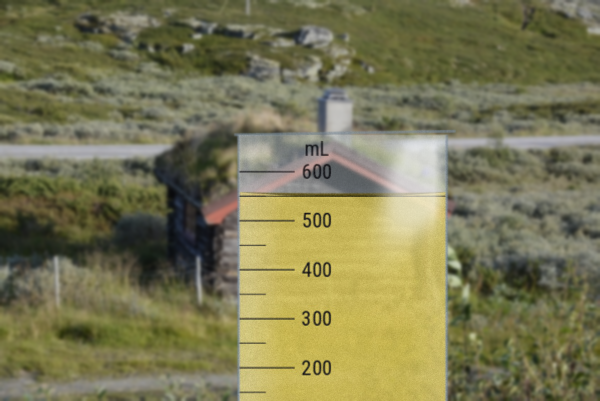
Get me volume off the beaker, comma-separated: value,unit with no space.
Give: 550,mL
